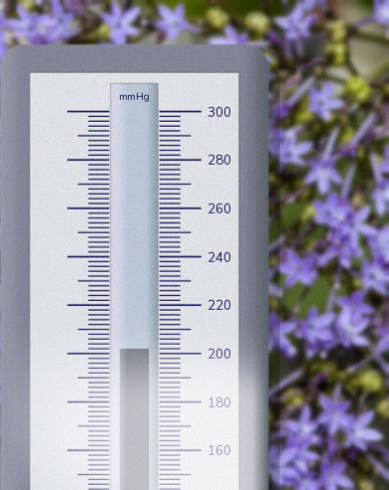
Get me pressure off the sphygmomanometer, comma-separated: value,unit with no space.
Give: 202,mmHg
